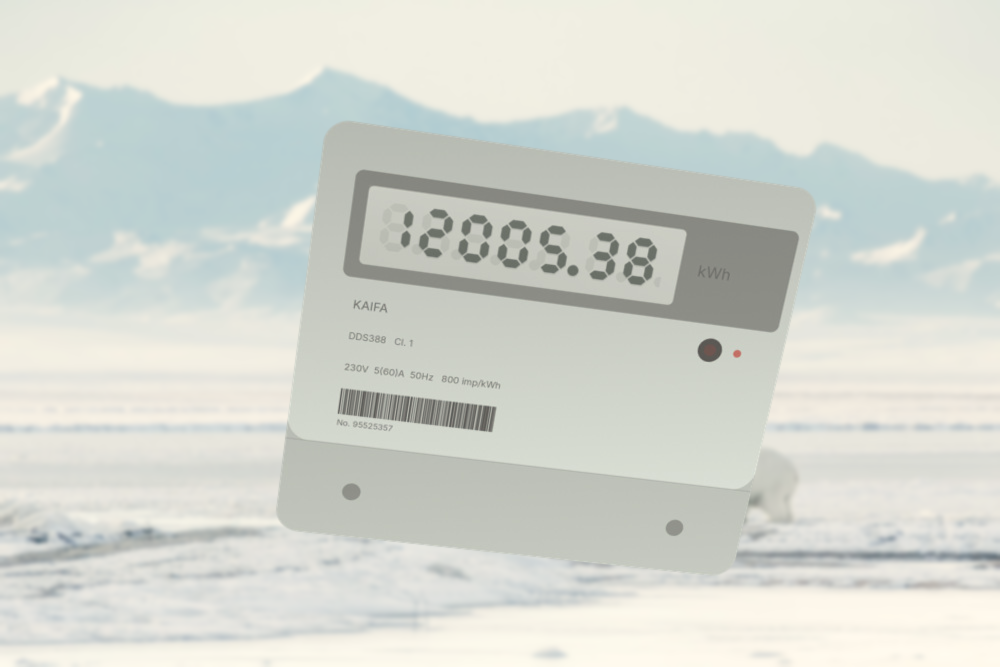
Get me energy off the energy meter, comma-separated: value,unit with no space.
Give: 12005.38,kWh
